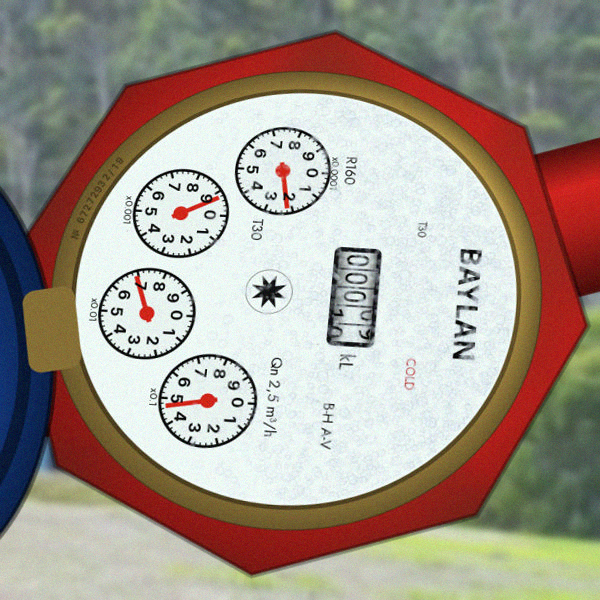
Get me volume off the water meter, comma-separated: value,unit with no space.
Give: 9.4692,kL
